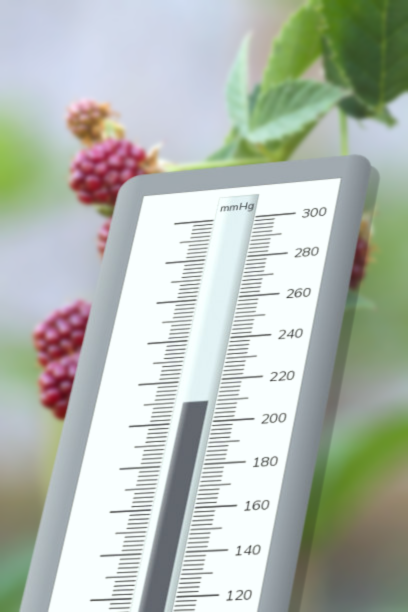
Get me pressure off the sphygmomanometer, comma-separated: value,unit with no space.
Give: 210,mmHg
